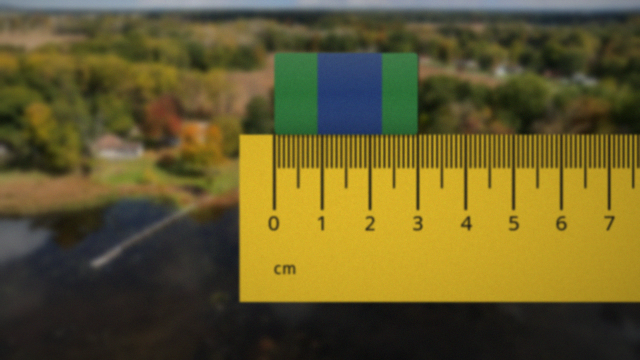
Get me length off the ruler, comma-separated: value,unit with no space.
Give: 3,cm
